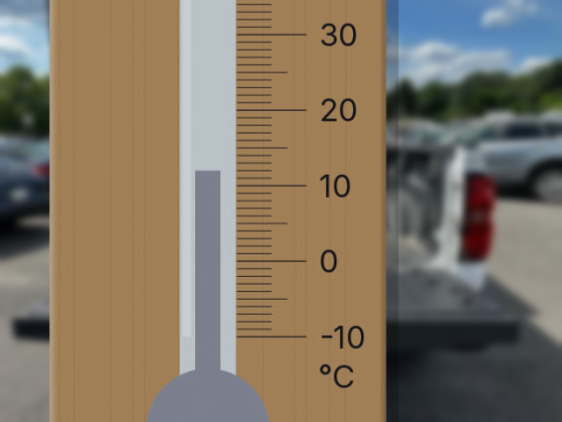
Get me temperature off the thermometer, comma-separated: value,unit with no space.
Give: 12,°C
